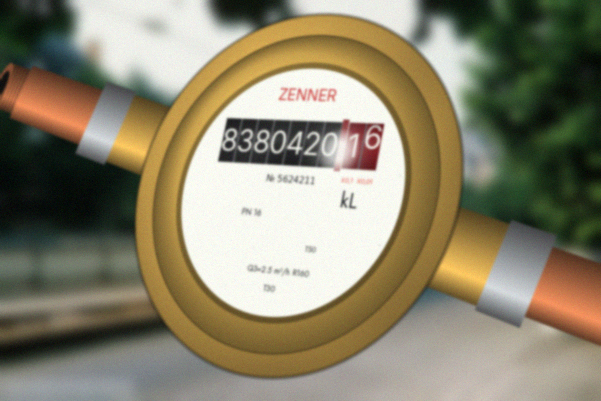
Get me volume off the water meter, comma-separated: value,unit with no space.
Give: 8380420.16,kL
